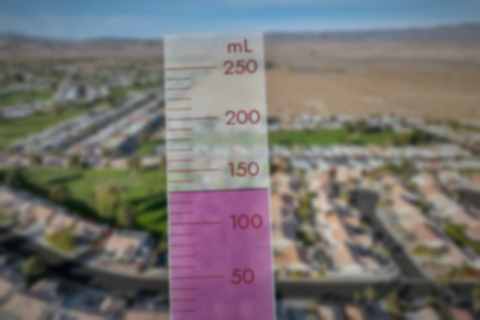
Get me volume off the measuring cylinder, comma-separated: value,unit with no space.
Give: 130,mL
